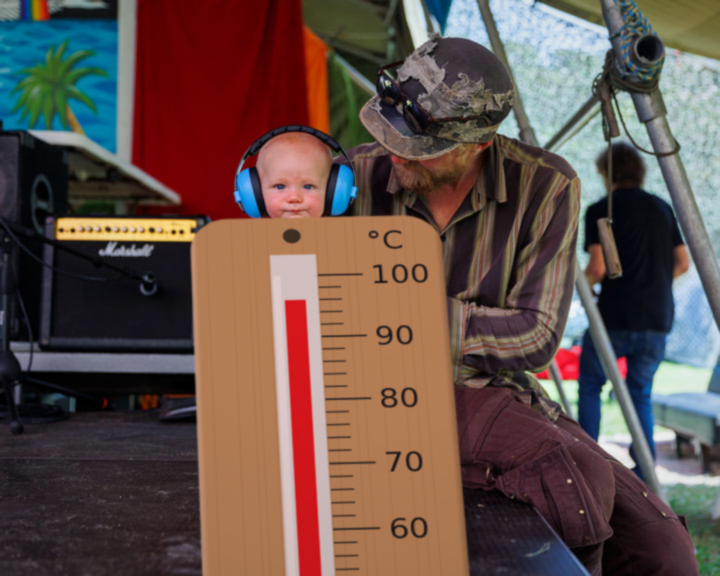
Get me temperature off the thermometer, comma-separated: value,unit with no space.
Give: 96,°C
